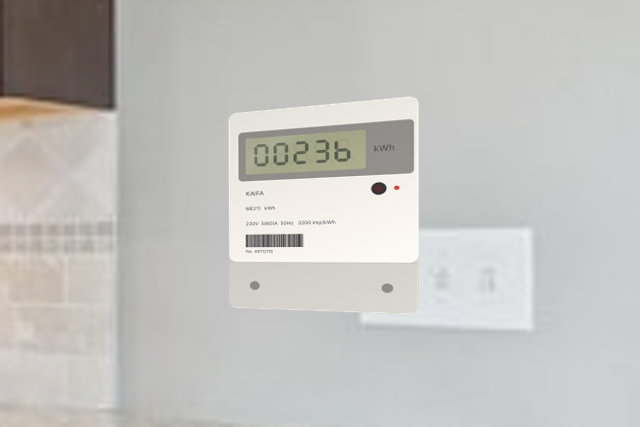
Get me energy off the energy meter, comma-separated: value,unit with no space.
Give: 236,kWh
